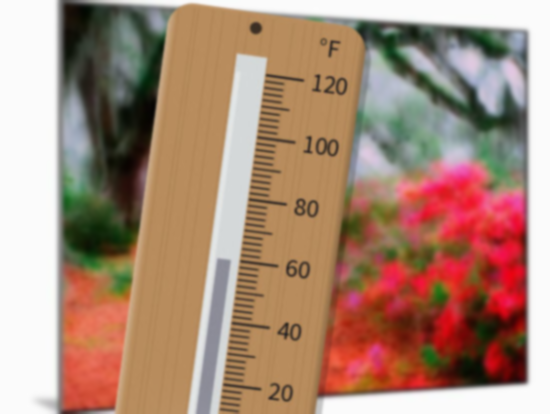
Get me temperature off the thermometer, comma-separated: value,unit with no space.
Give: 60,°F
